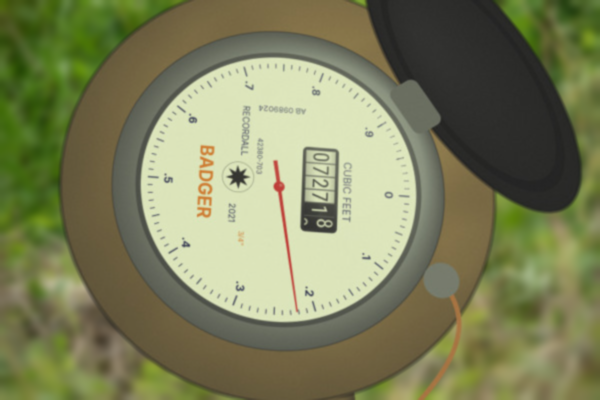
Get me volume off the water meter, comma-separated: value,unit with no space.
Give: 72718.22,ft³
